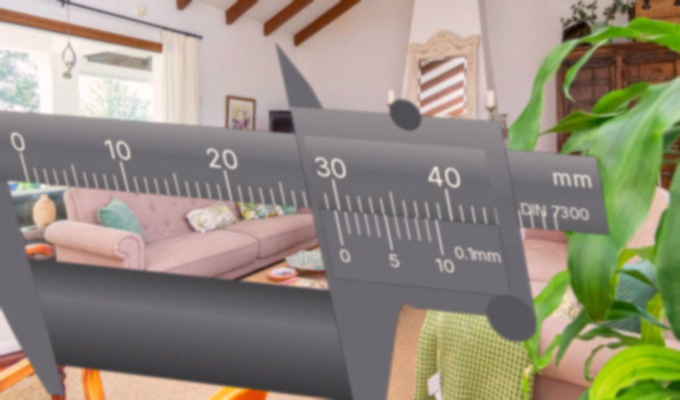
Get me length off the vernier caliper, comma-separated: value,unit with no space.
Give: 29.6,mm
